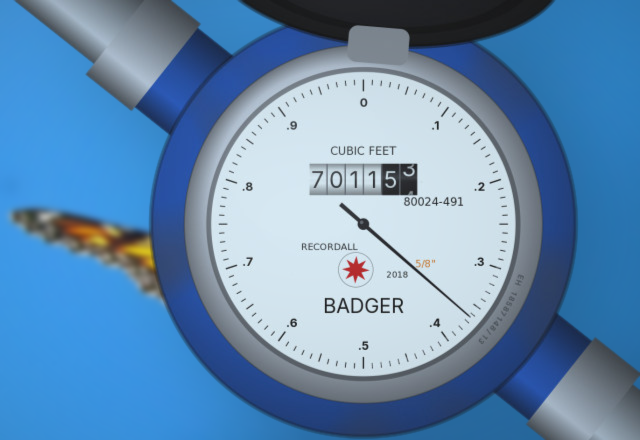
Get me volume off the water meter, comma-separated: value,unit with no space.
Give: 701153.36,ft³
